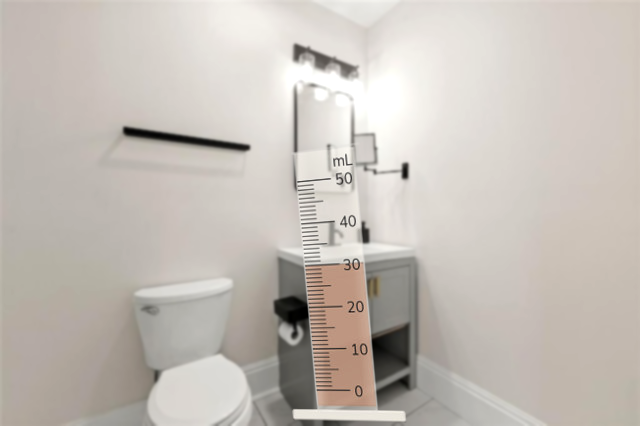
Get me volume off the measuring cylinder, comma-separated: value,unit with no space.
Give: 30,mL
